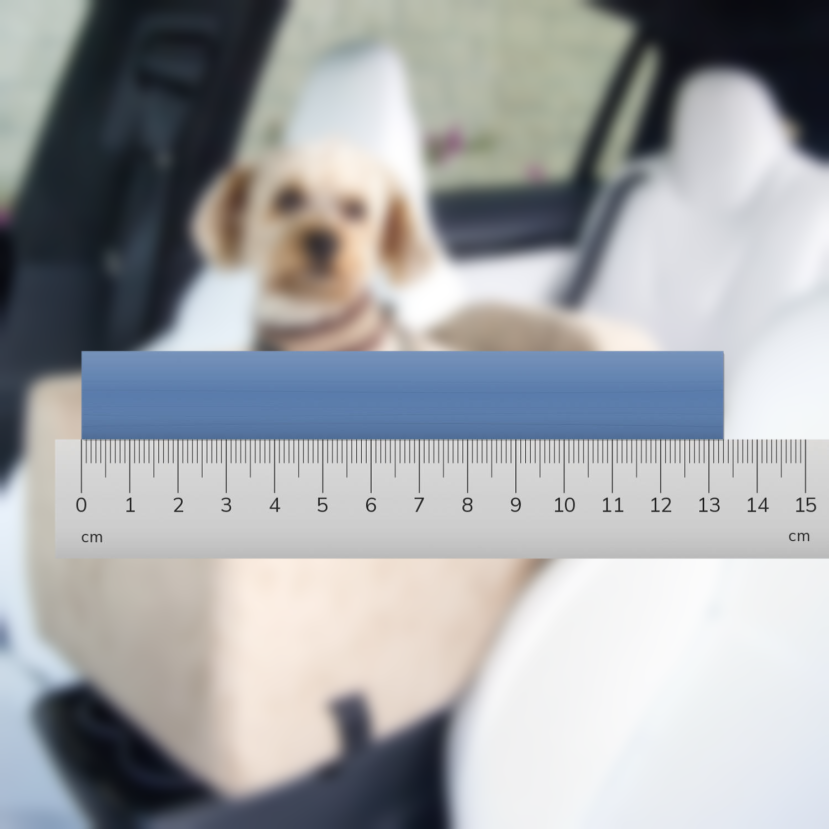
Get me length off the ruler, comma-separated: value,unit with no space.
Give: 13.3,cm
